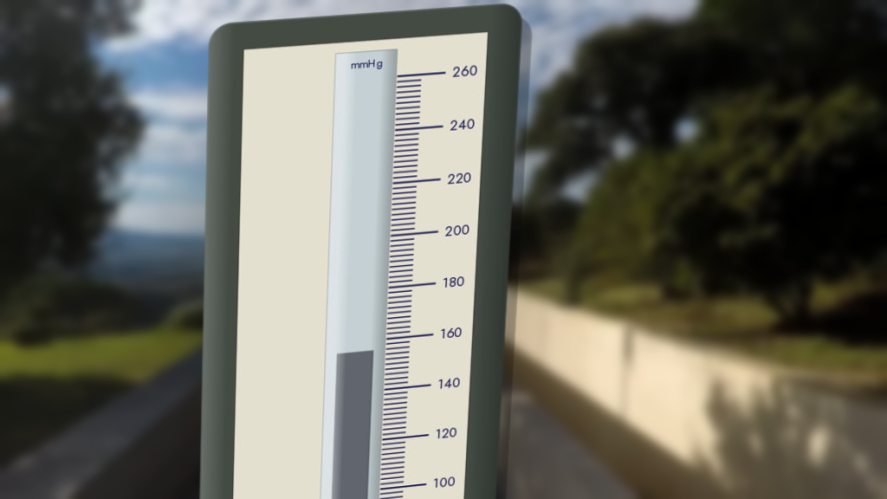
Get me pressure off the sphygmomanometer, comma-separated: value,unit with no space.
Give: 156,mmHg
